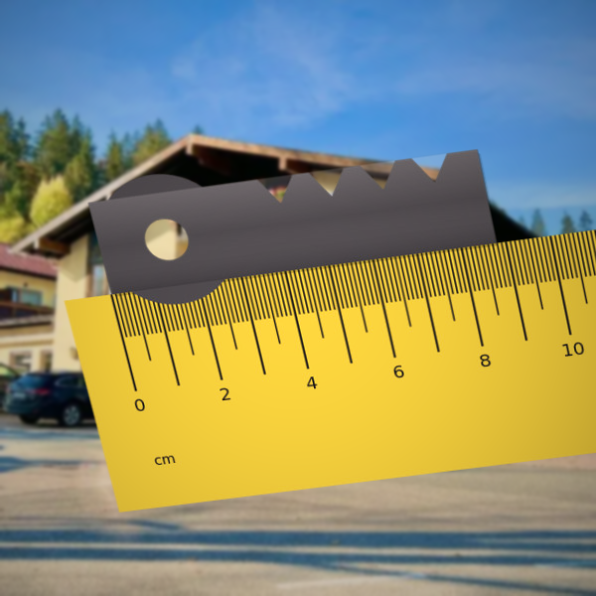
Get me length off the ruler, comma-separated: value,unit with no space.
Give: 8.8,cm
